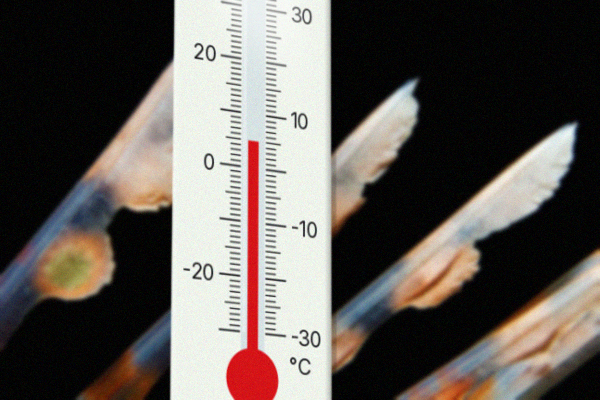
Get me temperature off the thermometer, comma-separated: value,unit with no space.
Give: 5,°C
